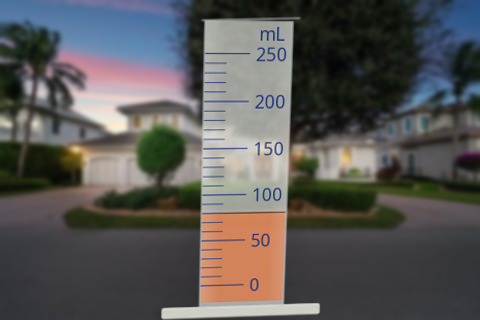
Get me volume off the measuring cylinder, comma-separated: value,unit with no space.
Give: 80,mL
